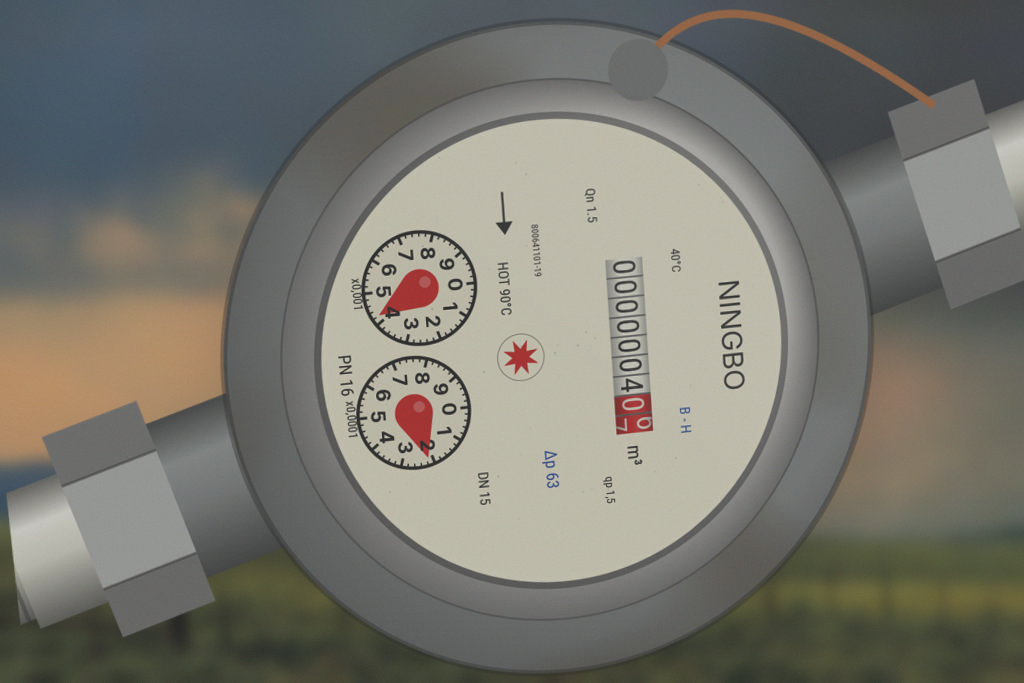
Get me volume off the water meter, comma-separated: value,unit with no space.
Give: 4.0642,m³
